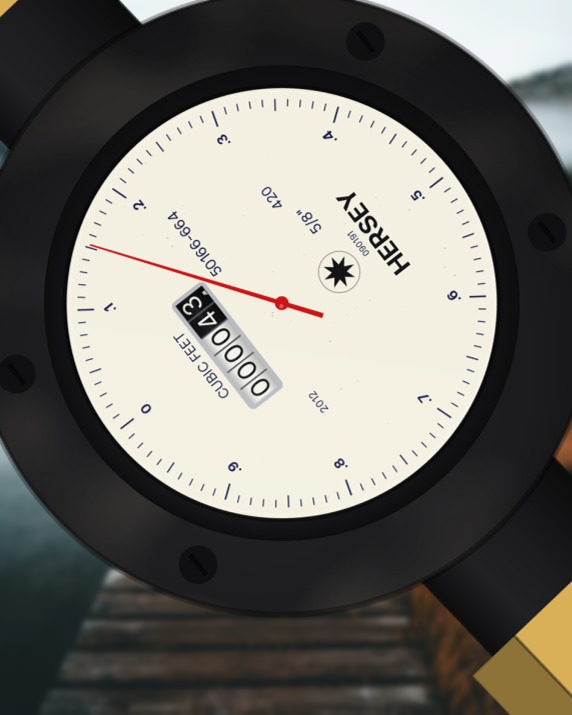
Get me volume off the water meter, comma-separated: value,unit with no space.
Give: 43.15,ft³
